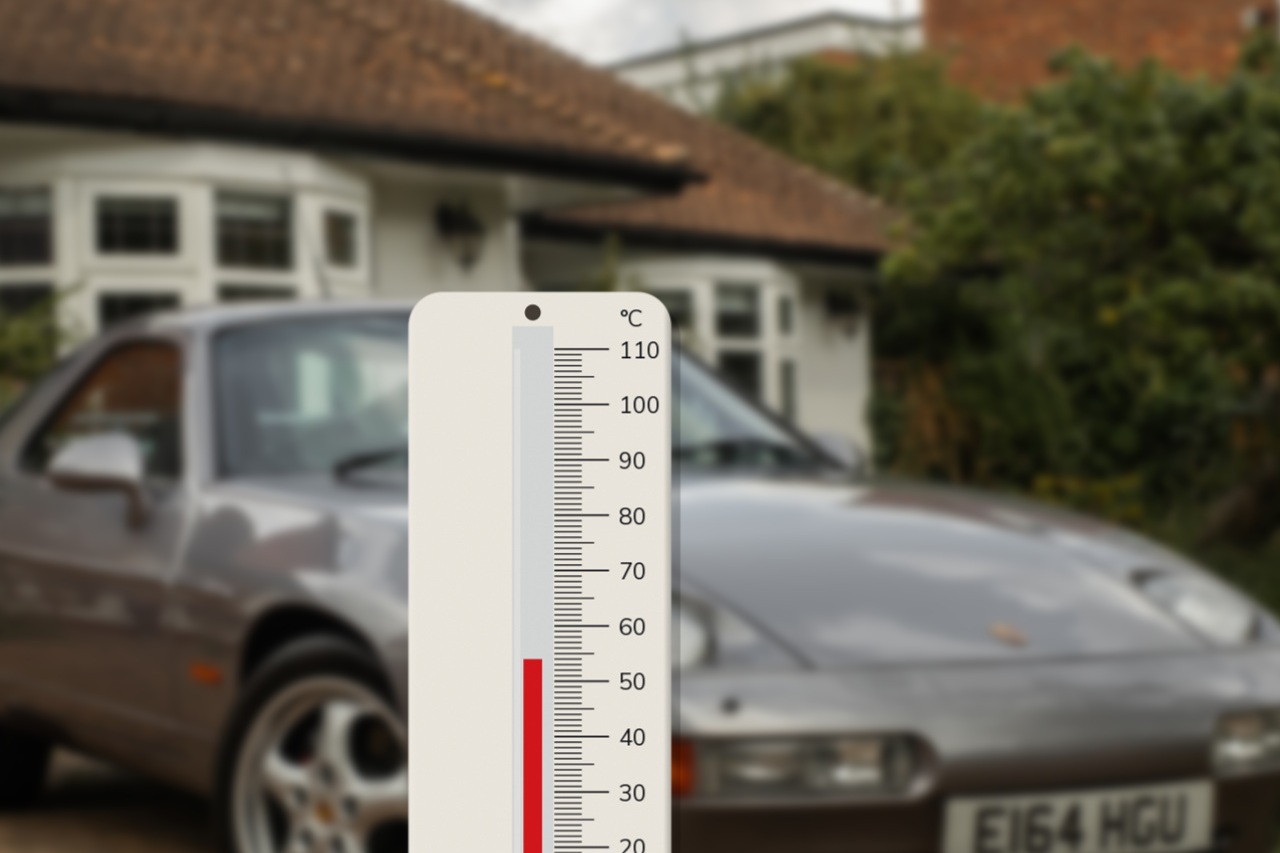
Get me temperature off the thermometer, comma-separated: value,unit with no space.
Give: 54,°C
